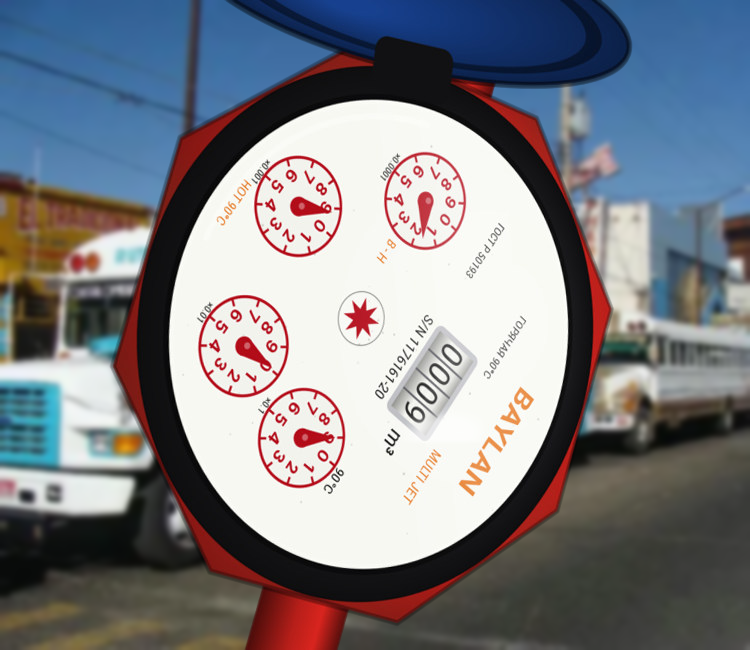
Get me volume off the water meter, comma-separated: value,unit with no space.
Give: 9.8991,m³
